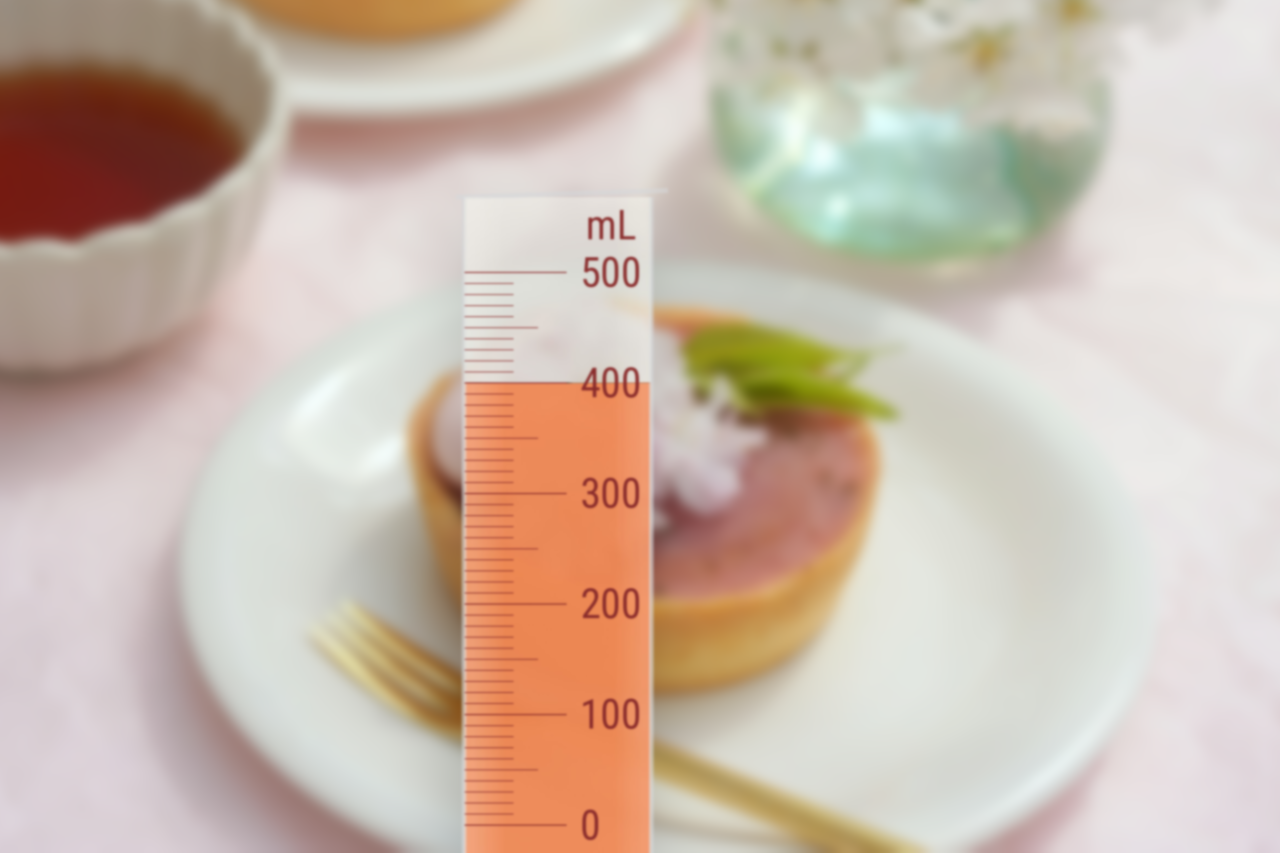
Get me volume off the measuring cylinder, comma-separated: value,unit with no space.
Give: 400,mL
